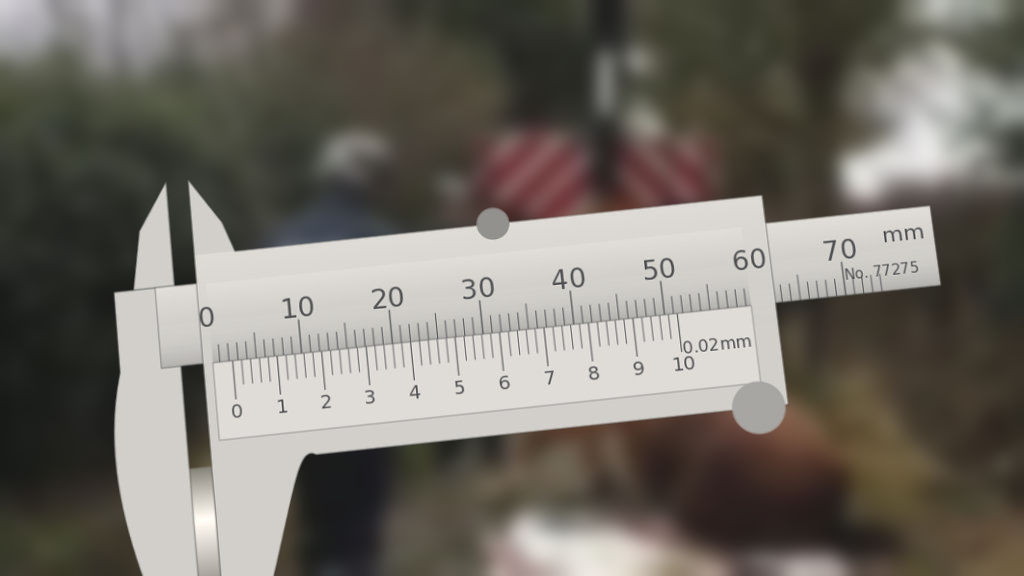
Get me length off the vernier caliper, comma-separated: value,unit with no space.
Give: 2.4,mm
